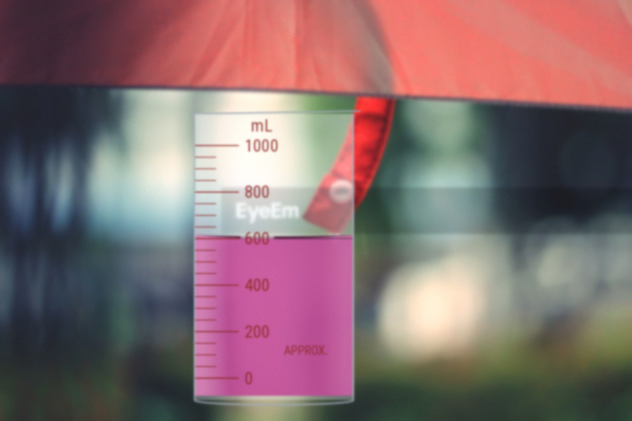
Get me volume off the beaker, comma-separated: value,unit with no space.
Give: 600,mL
